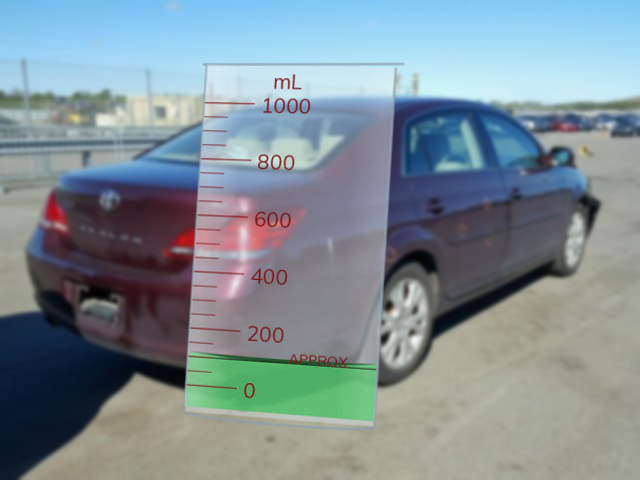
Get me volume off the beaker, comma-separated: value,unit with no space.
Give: 100,mL
